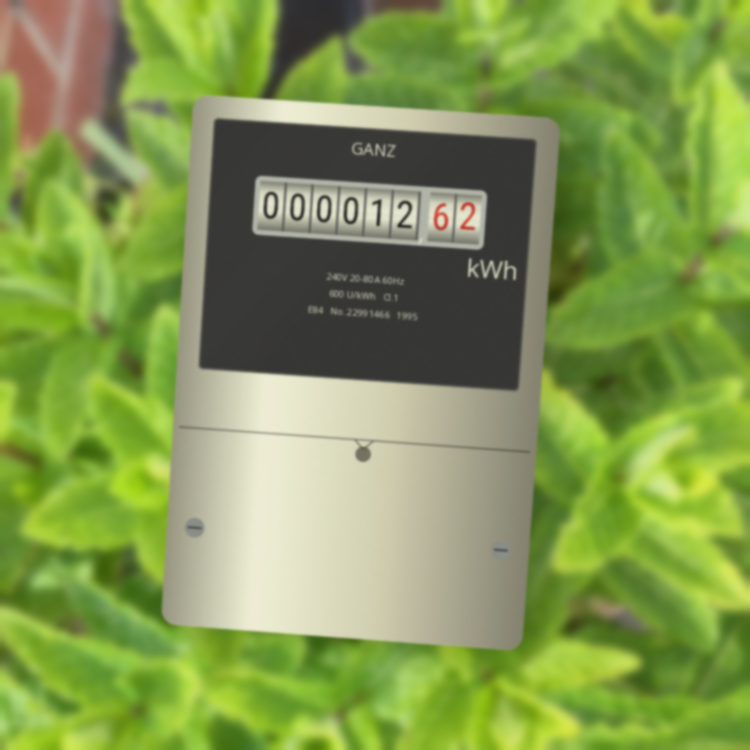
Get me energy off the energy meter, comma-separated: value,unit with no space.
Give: 12.62,kWh
